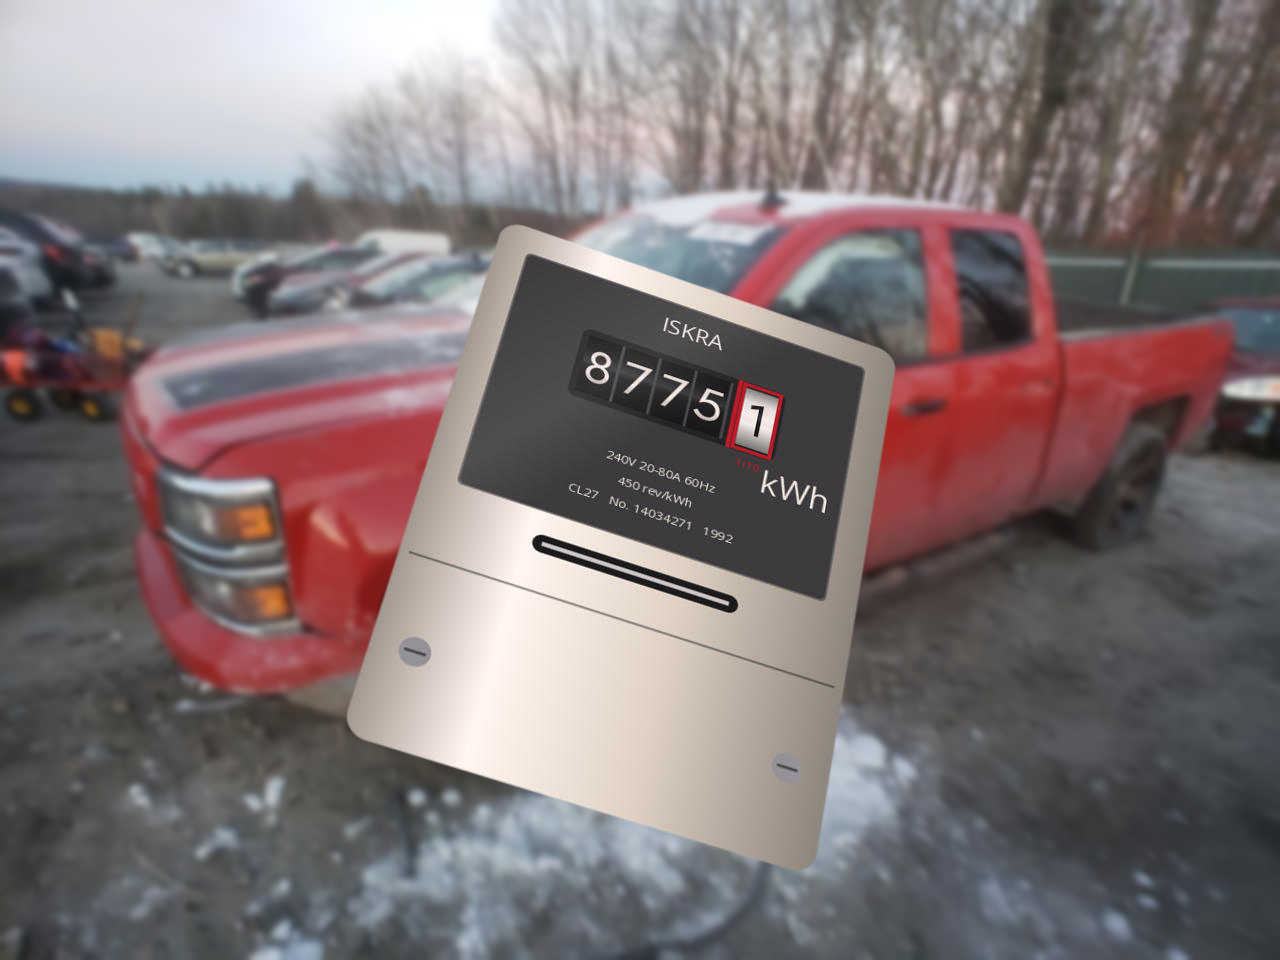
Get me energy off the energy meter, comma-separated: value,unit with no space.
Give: 8775.1,kWh
